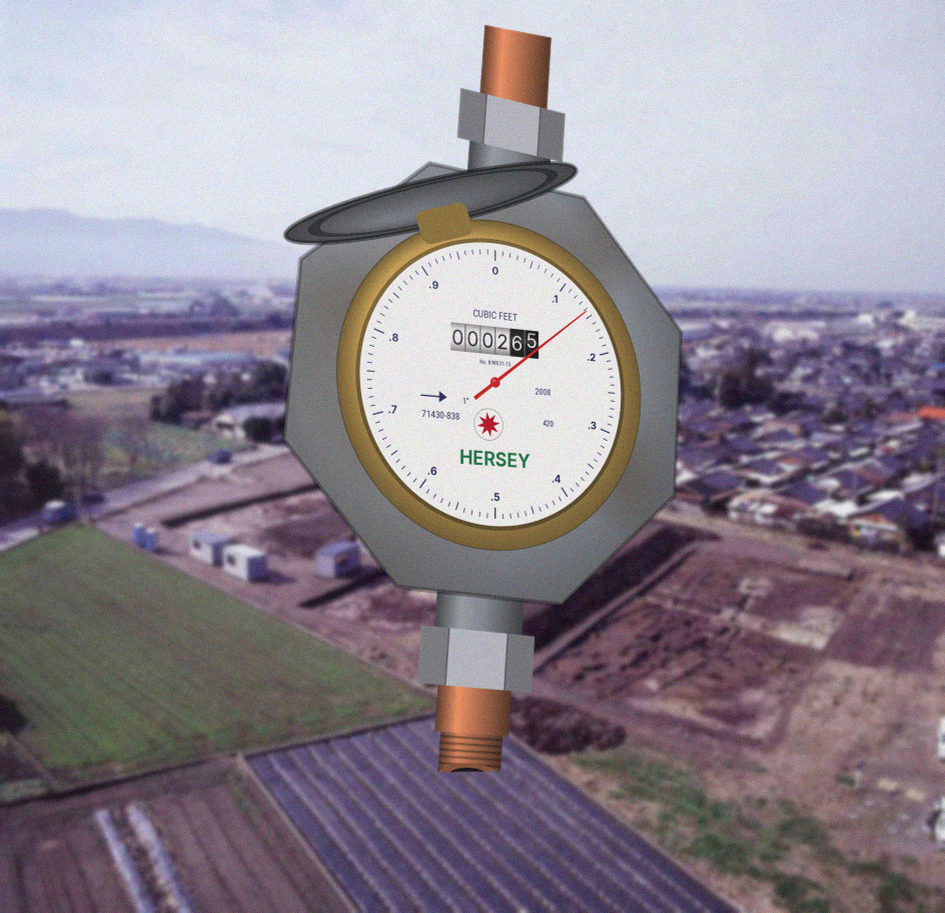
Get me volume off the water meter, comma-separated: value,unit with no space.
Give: 265.14,ft³
